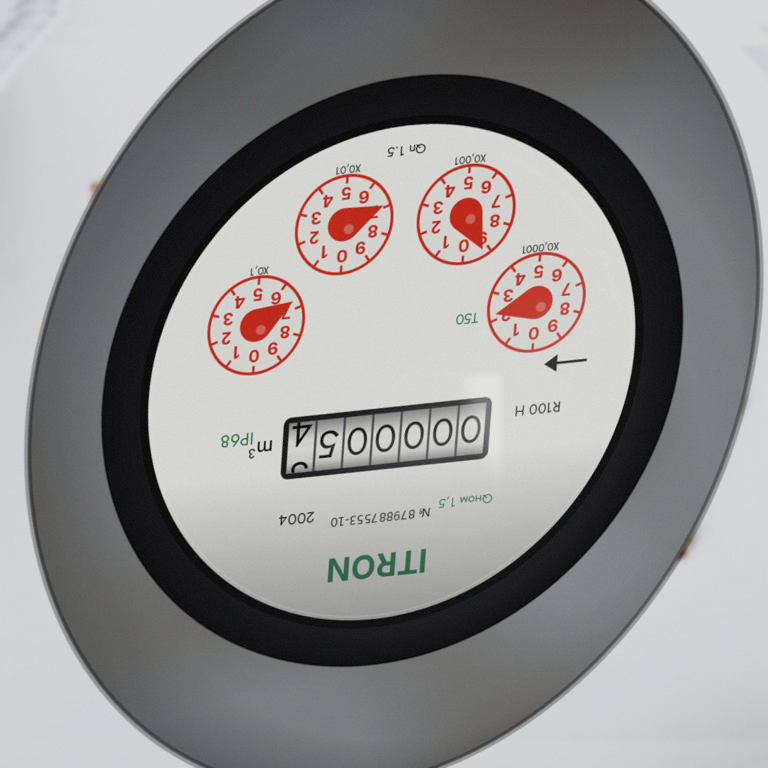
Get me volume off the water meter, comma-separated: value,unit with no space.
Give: 53.6692,m³
